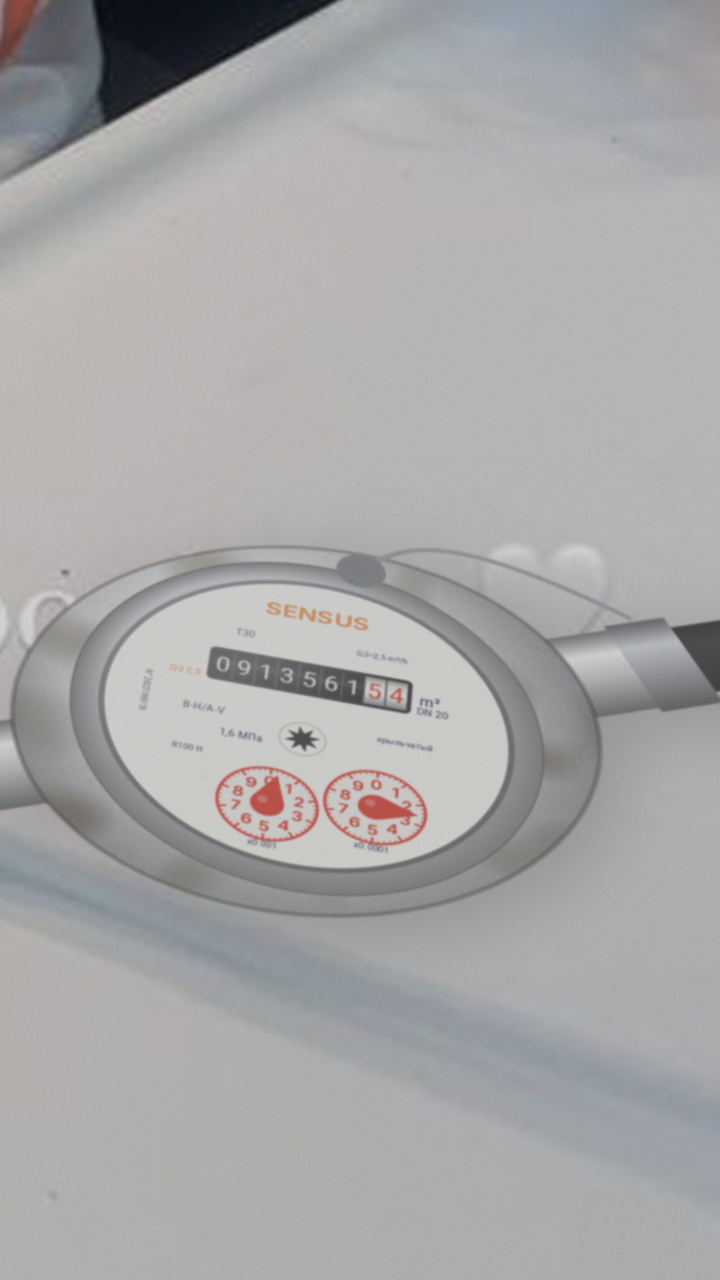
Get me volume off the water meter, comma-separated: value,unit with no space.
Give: 913561.5402,m³
